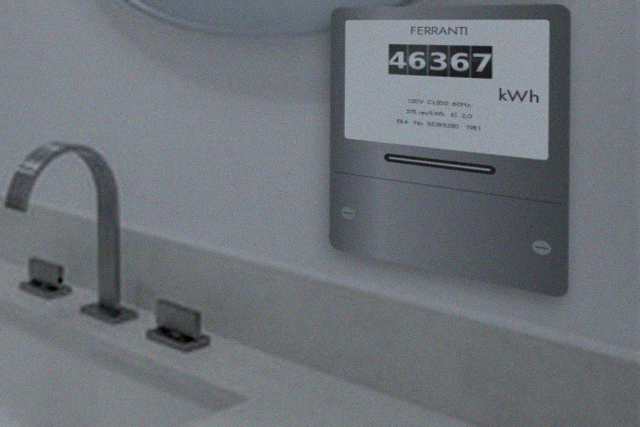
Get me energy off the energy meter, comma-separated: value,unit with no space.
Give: 46367,kWh
